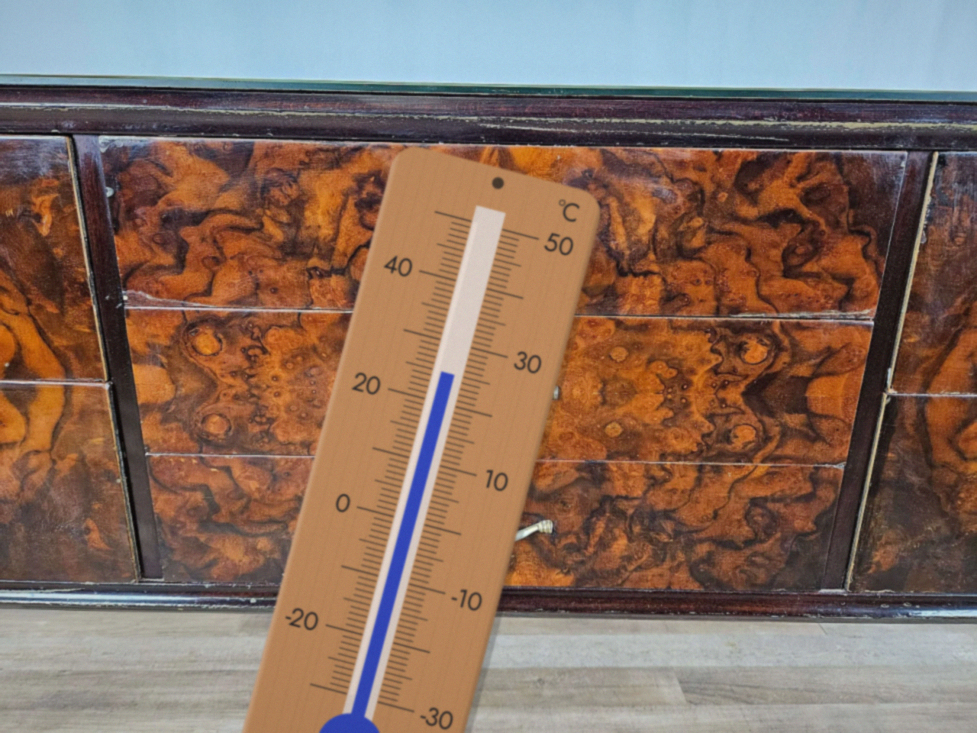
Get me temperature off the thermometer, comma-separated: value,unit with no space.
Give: 25,°C
